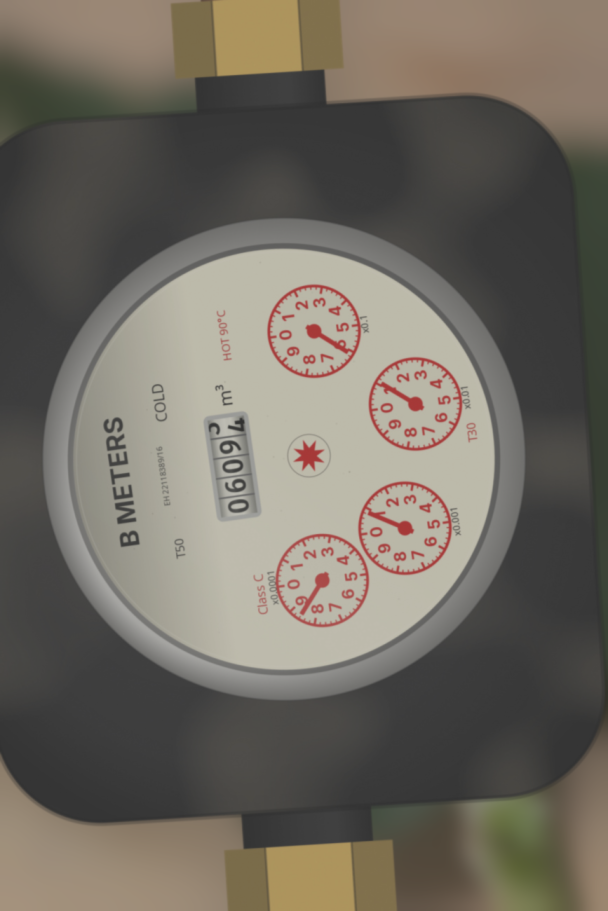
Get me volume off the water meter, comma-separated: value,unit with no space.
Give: 6093.6108,m³
